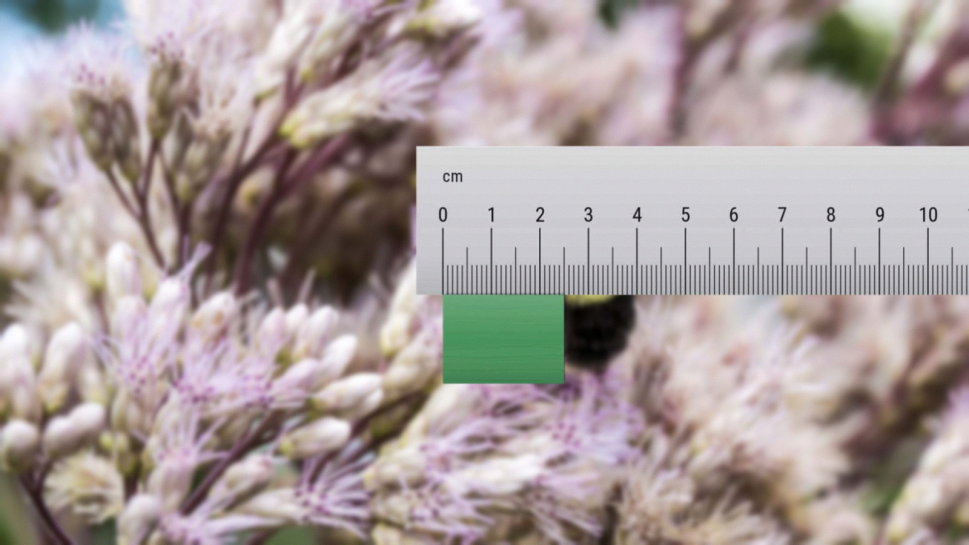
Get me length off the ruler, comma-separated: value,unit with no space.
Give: 2.5,cm
